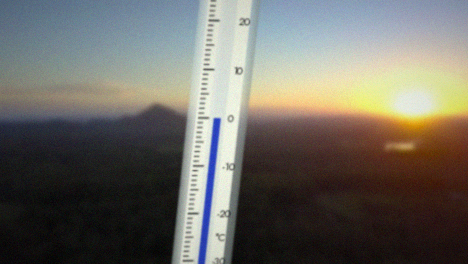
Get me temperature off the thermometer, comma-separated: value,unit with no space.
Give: 0,°C
